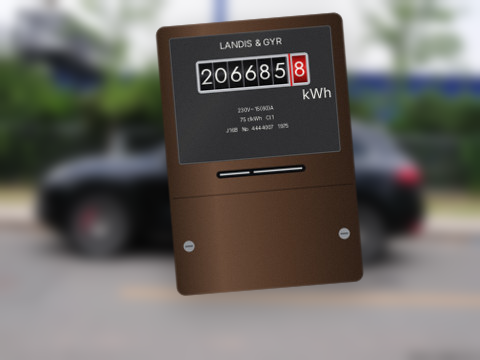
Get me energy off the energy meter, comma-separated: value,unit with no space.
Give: 206685.8,kWh
